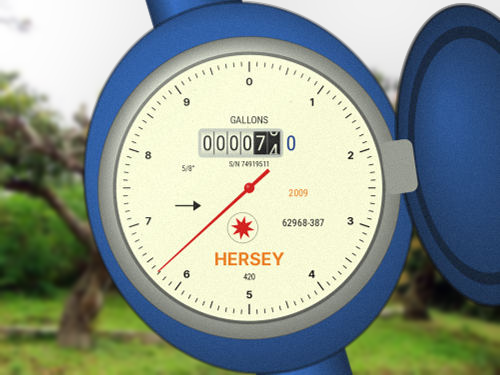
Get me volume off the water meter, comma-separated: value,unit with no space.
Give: 736.3,gal
